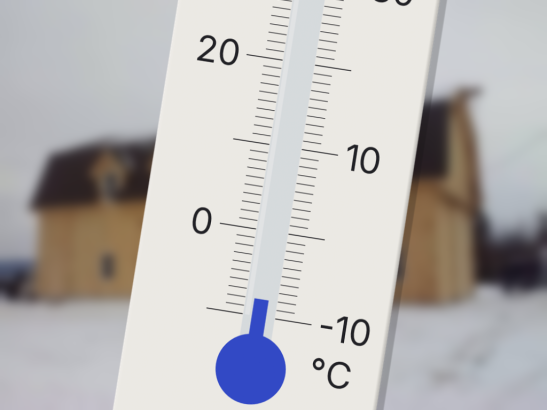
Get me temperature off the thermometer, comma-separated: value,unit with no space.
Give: -8,°C
